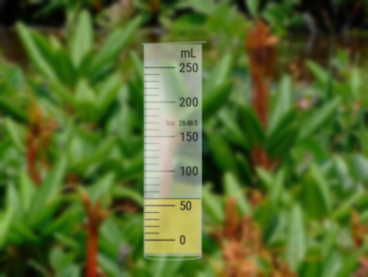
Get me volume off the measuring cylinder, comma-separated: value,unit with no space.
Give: 60,mL
